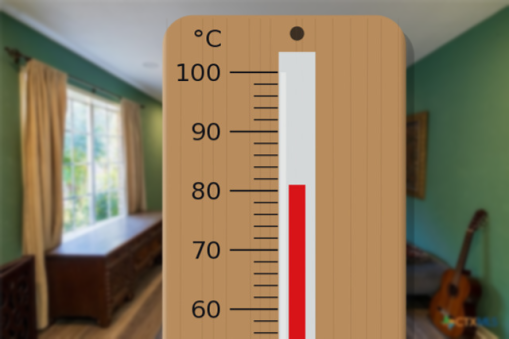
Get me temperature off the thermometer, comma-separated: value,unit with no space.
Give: 81,°C
